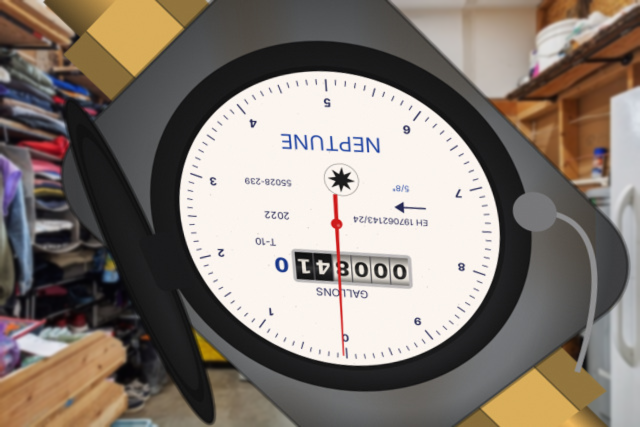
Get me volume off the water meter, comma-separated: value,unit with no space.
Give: 8410.0,gal
